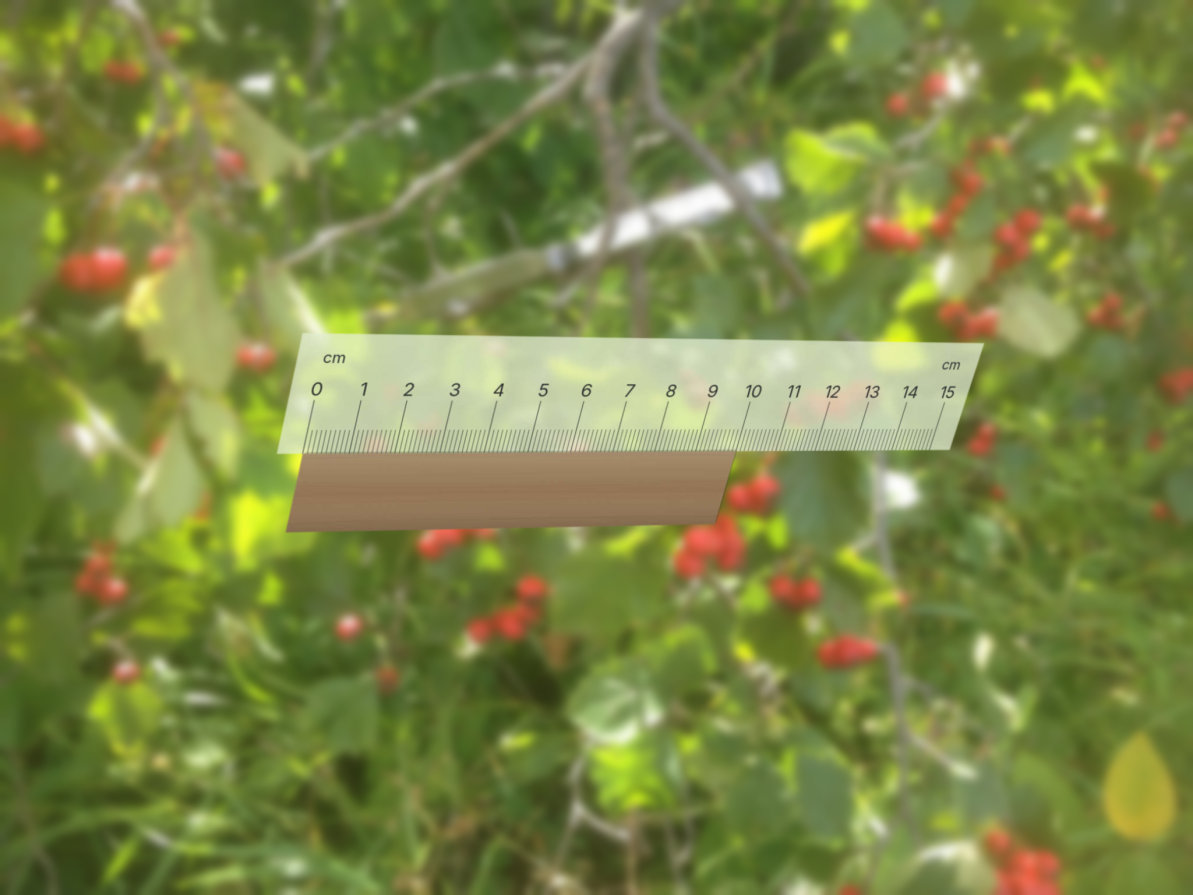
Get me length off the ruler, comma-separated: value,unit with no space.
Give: 10,cm
